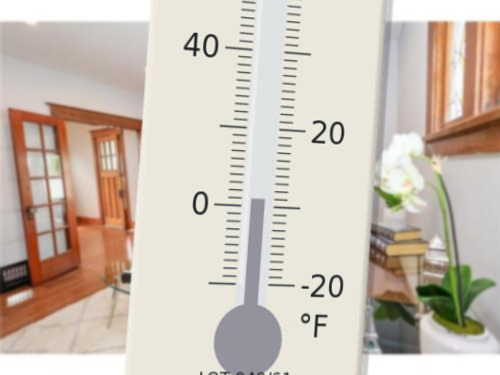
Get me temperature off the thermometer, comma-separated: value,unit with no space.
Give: 2,°F
